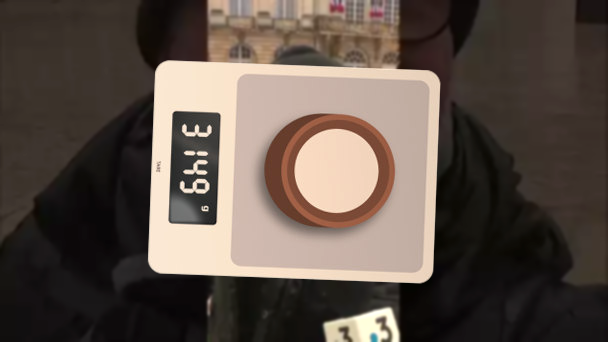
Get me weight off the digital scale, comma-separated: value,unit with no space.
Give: 3149,g
